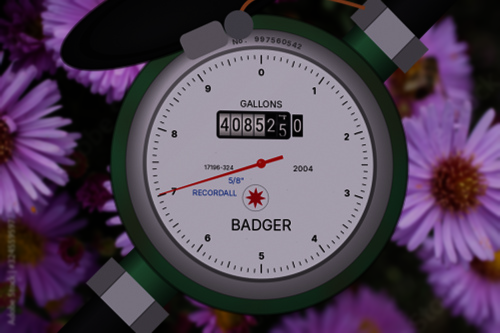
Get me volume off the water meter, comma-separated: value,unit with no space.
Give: 4085247.0,gal
